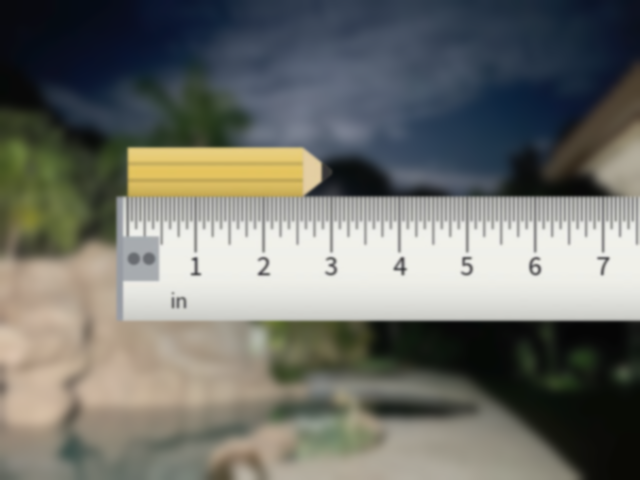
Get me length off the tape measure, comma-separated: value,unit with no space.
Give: 3,in
